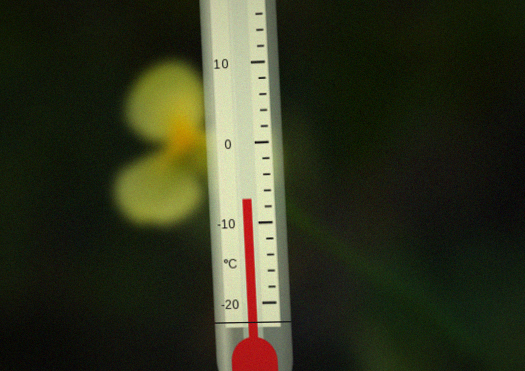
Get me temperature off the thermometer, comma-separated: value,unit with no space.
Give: -7,°C
